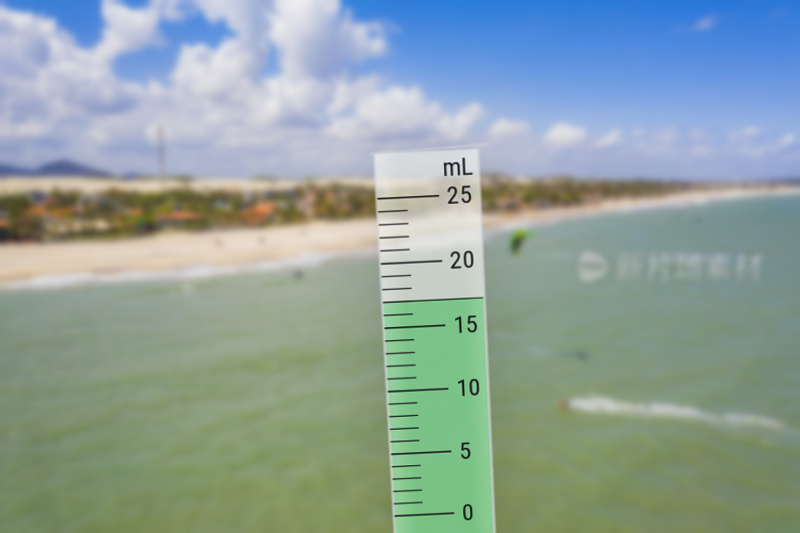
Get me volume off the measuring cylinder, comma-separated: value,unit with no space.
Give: 17,mL
